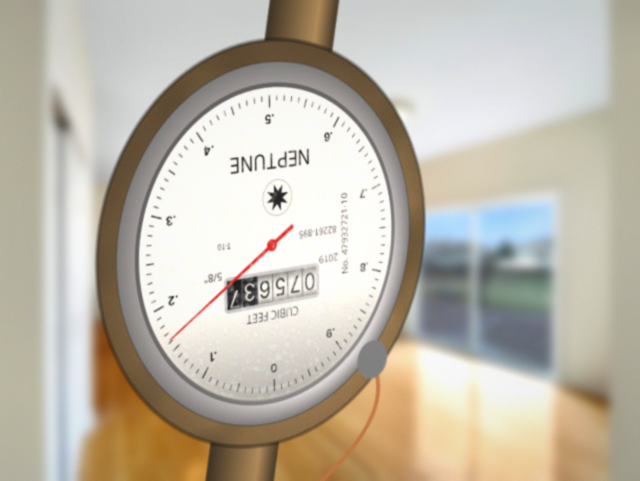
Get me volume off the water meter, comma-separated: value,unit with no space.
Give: 75637.16,ft³
